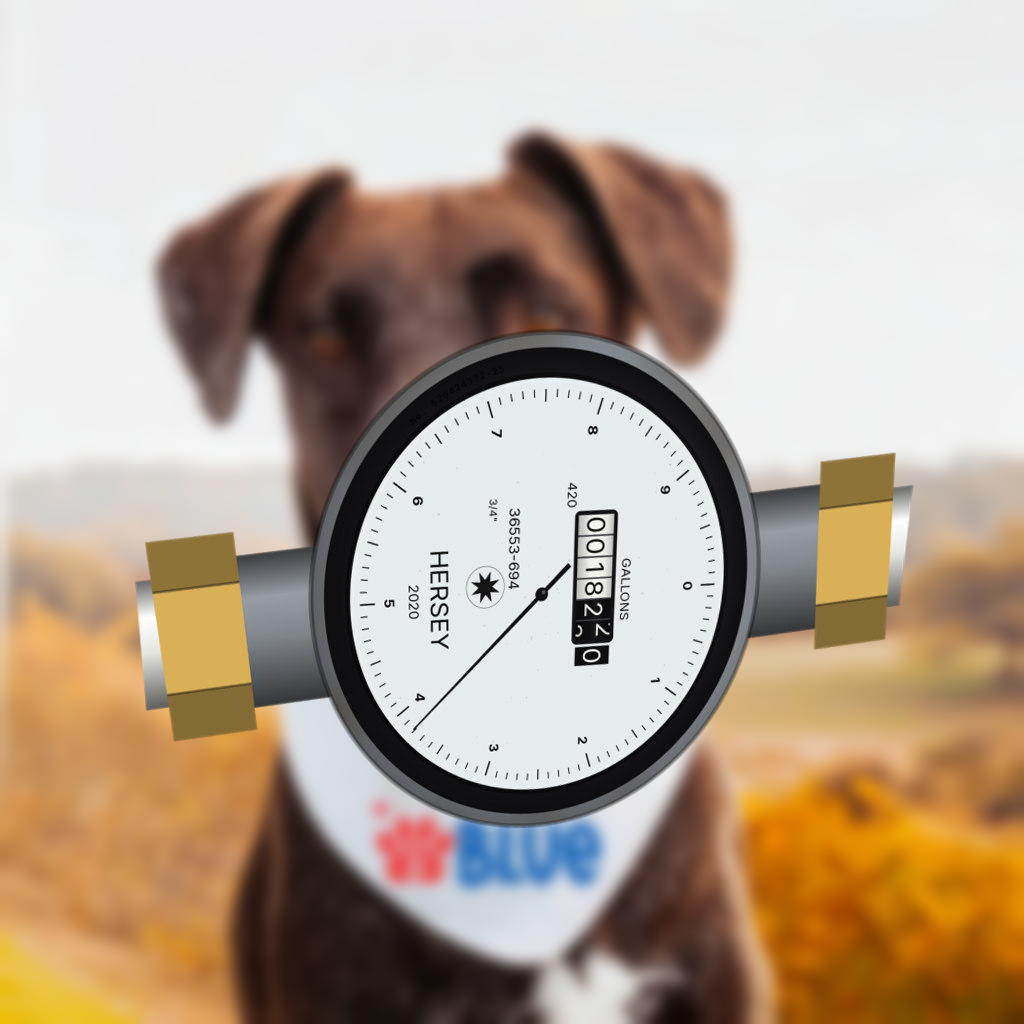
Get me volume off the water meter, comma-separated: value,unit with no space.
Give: 18223.8,gal
